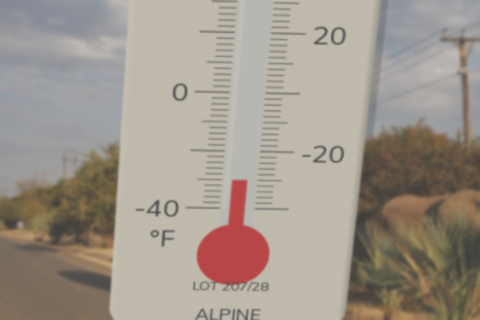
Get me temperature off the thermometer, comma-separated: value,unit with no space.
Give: -30,°F
